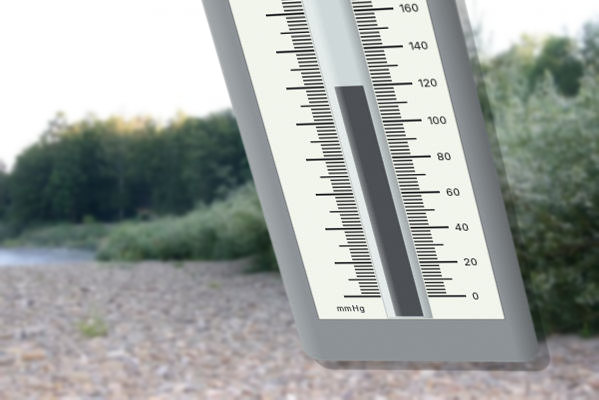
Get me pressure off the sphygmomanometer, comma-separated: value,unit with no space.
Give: 120,mmHg
